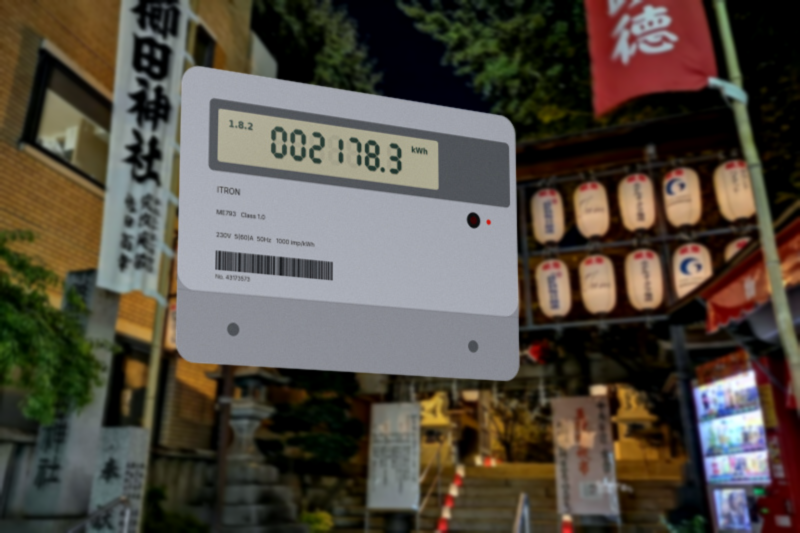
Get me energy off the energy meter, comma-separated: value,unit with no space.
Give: 2178.3,kWh
